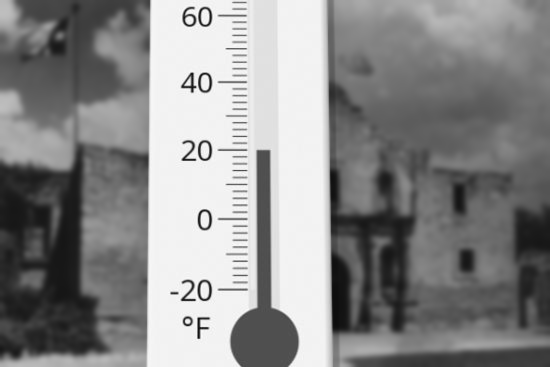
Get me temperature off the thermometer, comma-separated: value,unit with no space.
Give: 20,°F
